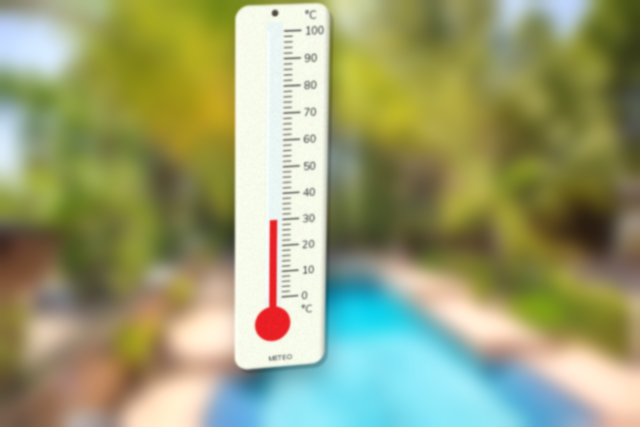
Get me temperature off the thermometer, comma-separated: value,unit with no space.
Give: 30,°C
